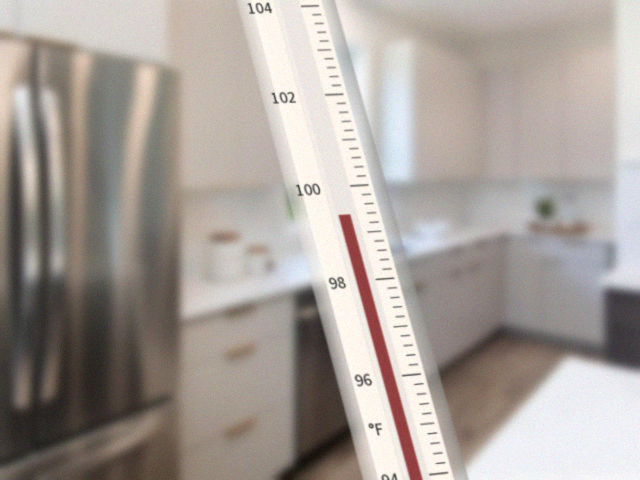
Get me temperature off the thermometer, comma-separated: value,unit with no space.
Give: 99.4,°F
